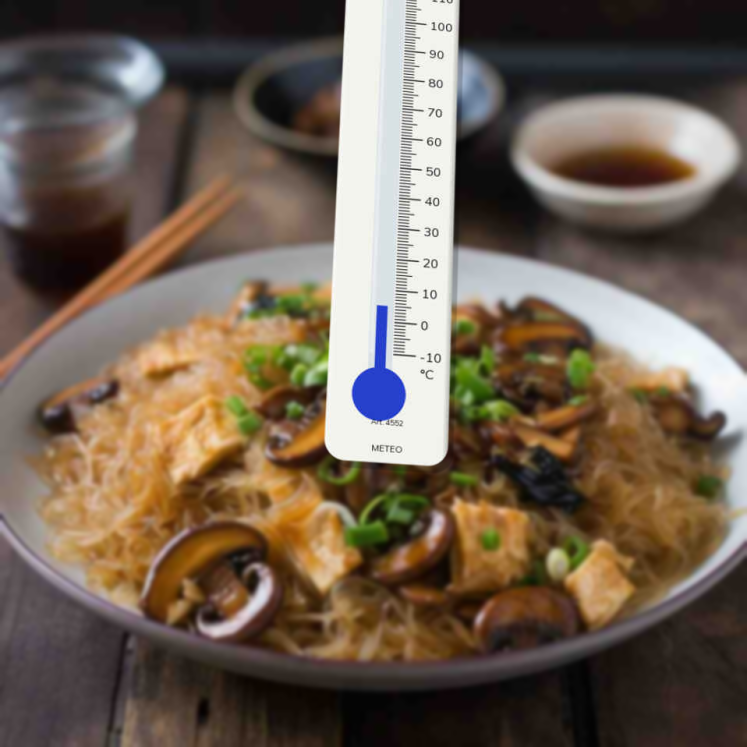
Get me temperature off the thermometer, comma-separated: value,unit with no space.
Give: 5,°C
